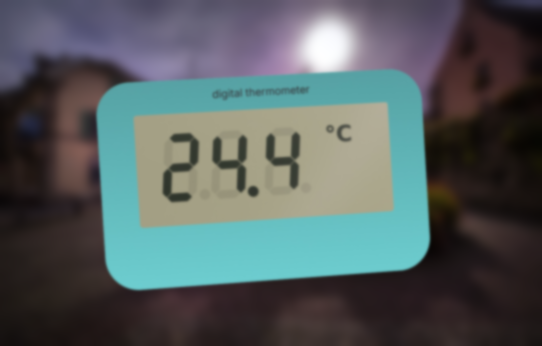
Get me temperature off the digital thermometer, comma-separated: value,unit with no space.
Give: 24.4,°C
